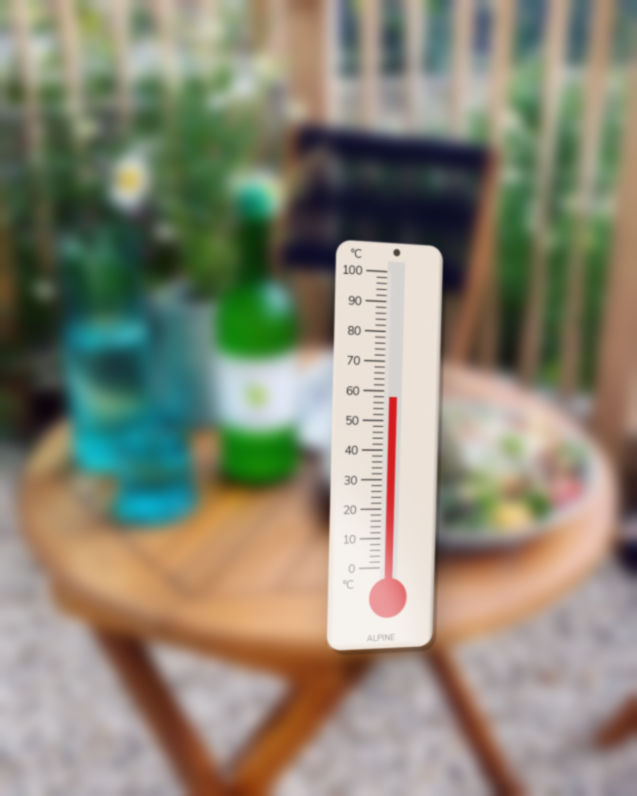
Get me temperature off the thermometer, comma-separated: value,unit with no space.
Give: 58,°C
